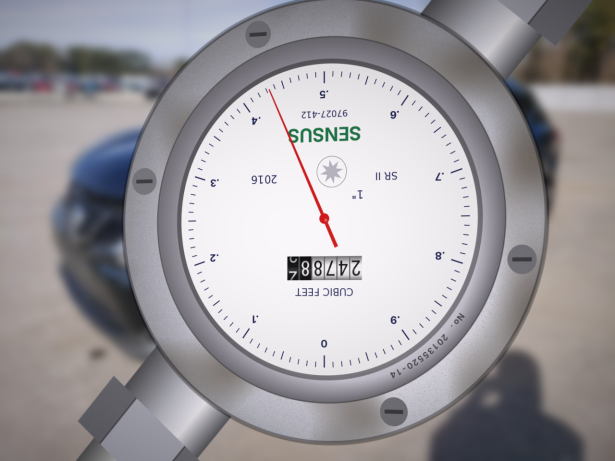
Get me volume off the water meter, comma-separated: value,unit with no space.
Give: 247882.43,ft³
